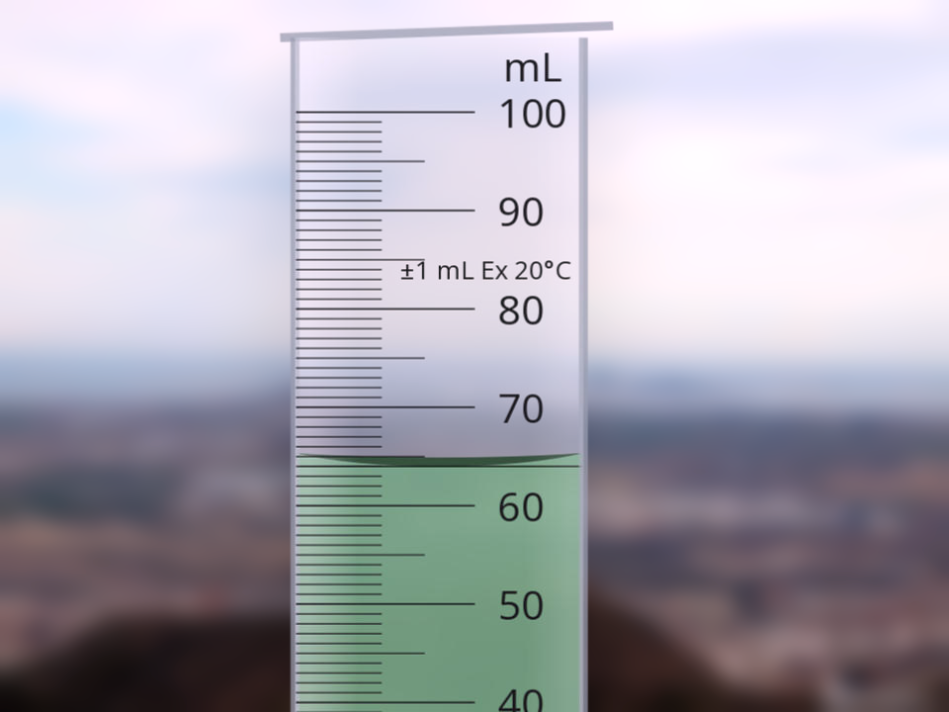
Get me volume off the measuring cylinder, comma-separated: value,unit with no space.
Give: 64,mL
